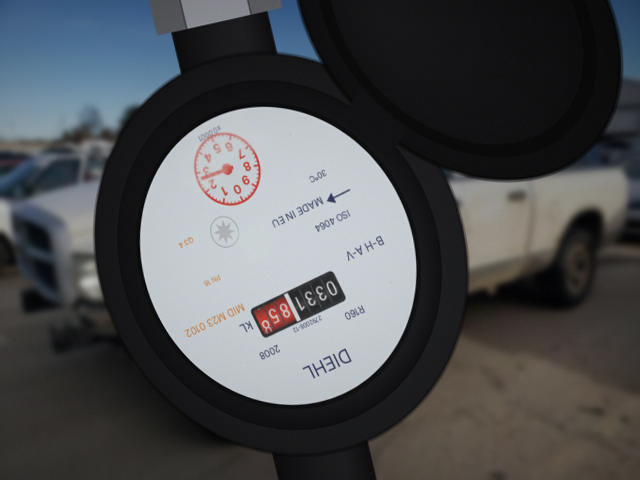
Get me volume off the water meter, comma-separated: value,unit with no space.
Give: 331.8582,kL
